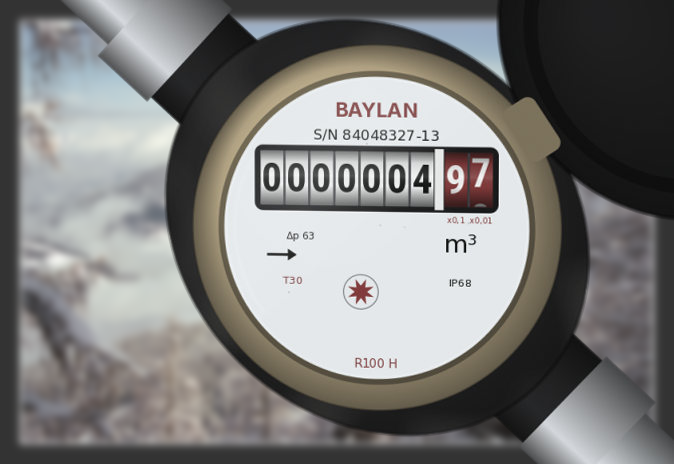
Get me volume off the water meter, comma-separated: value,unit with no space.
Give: 4.97,m³
